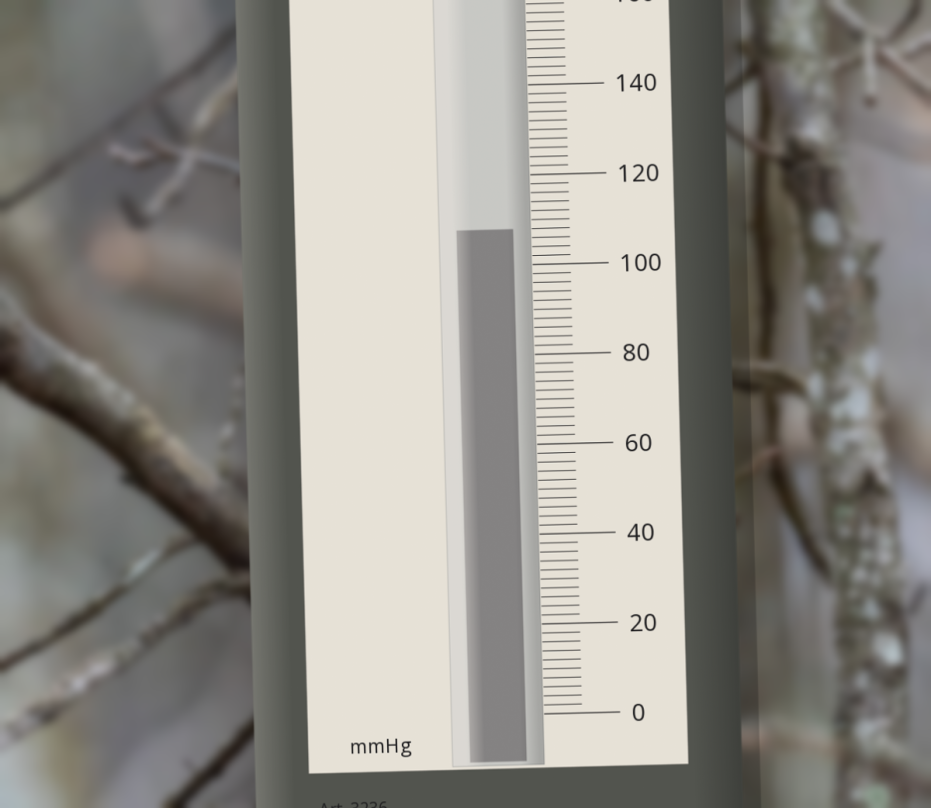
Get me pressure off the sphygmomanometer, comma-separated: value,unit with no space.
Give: 108,mmHg
